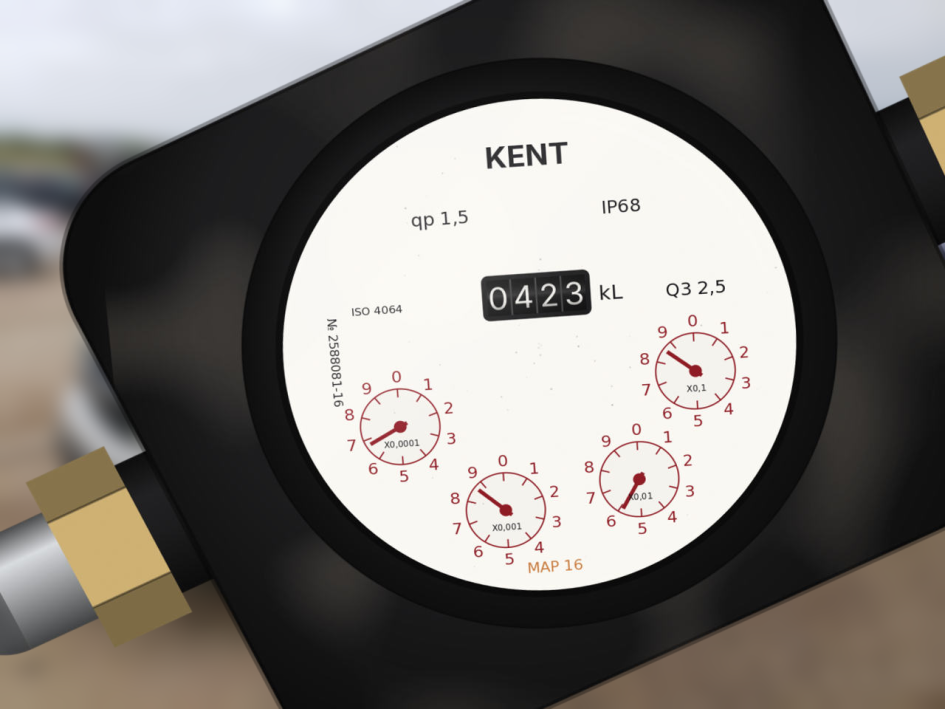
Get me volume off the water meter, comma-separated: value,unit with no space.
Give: 423.8586,kL
